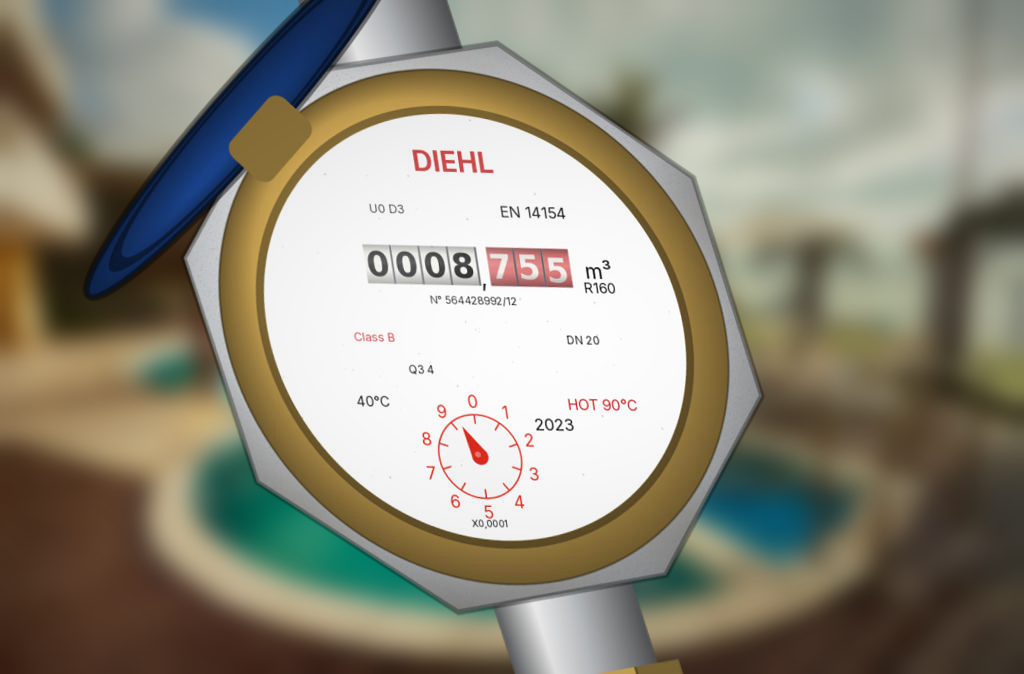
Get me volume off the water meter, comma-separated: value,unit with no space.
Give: 8.7549,m³
